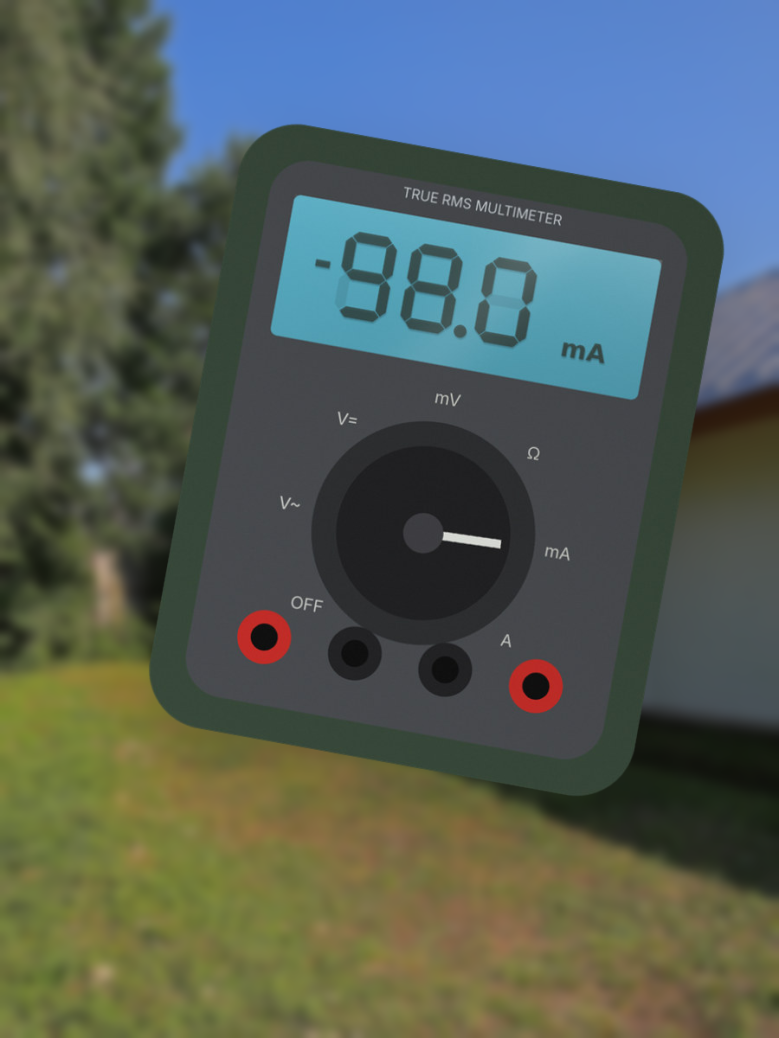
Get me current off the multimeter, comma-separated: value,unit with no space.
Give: -98.0,mA
